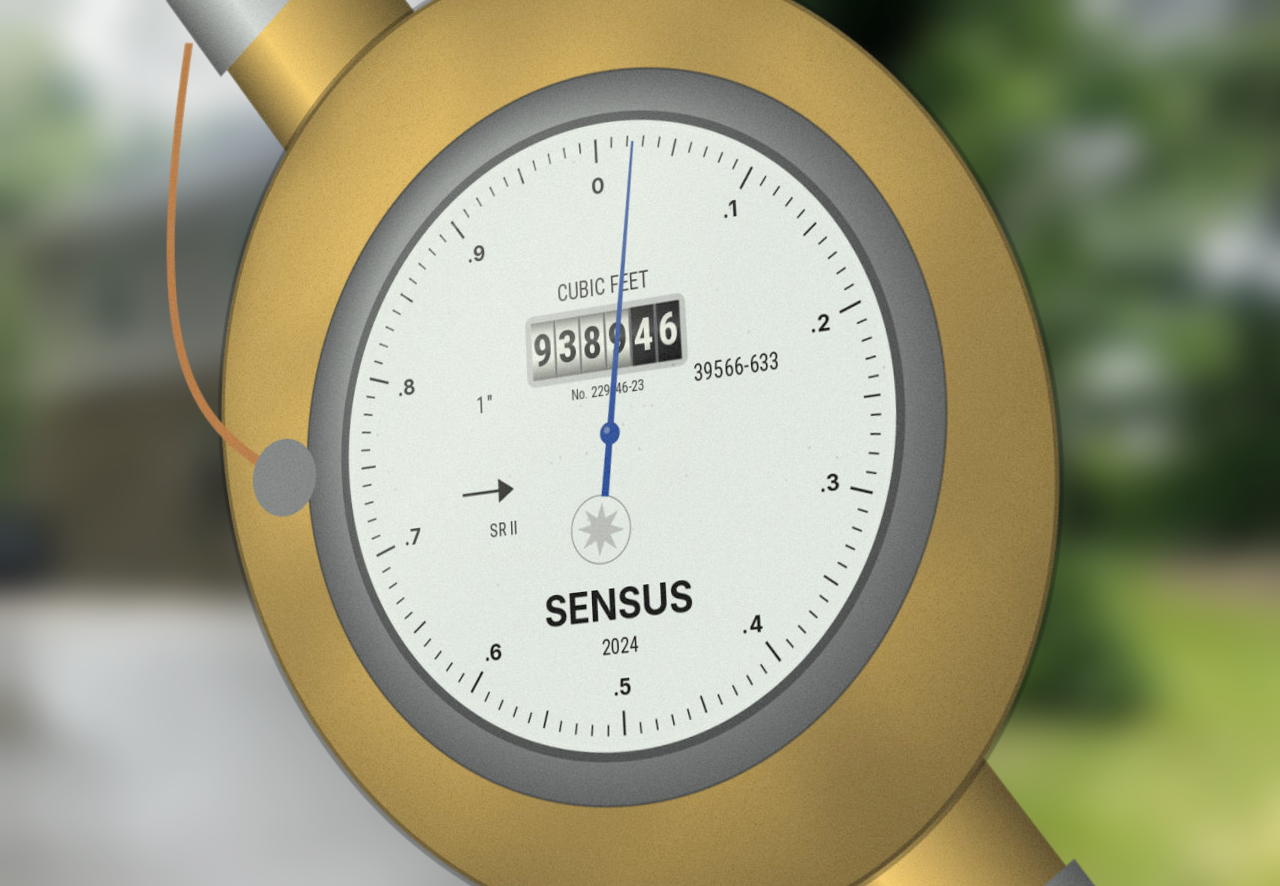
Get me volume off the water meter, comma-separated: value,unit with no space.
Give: 938946.02,ft³
